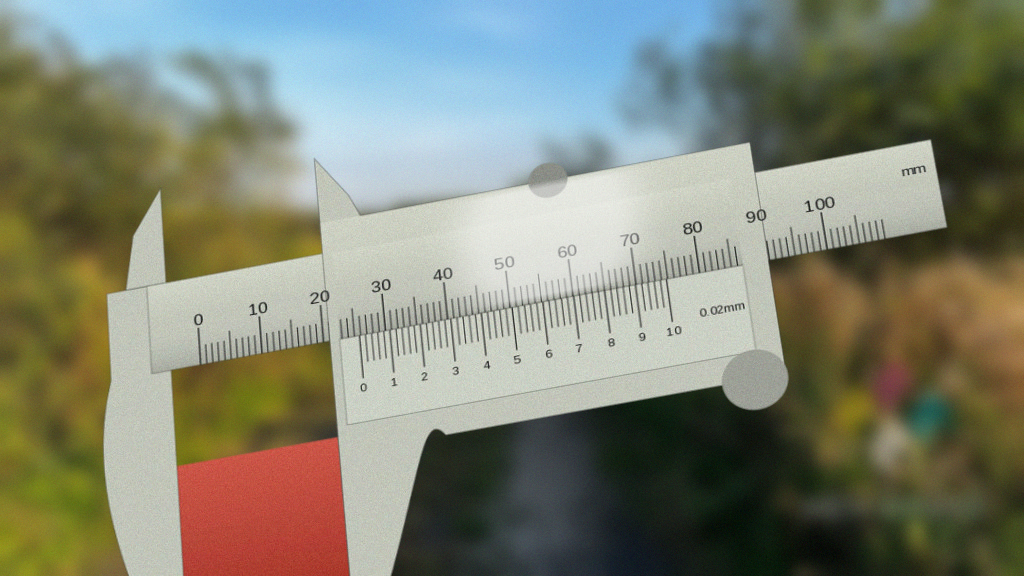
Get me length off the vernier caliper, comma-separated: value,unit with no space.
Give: 25.8,mm
